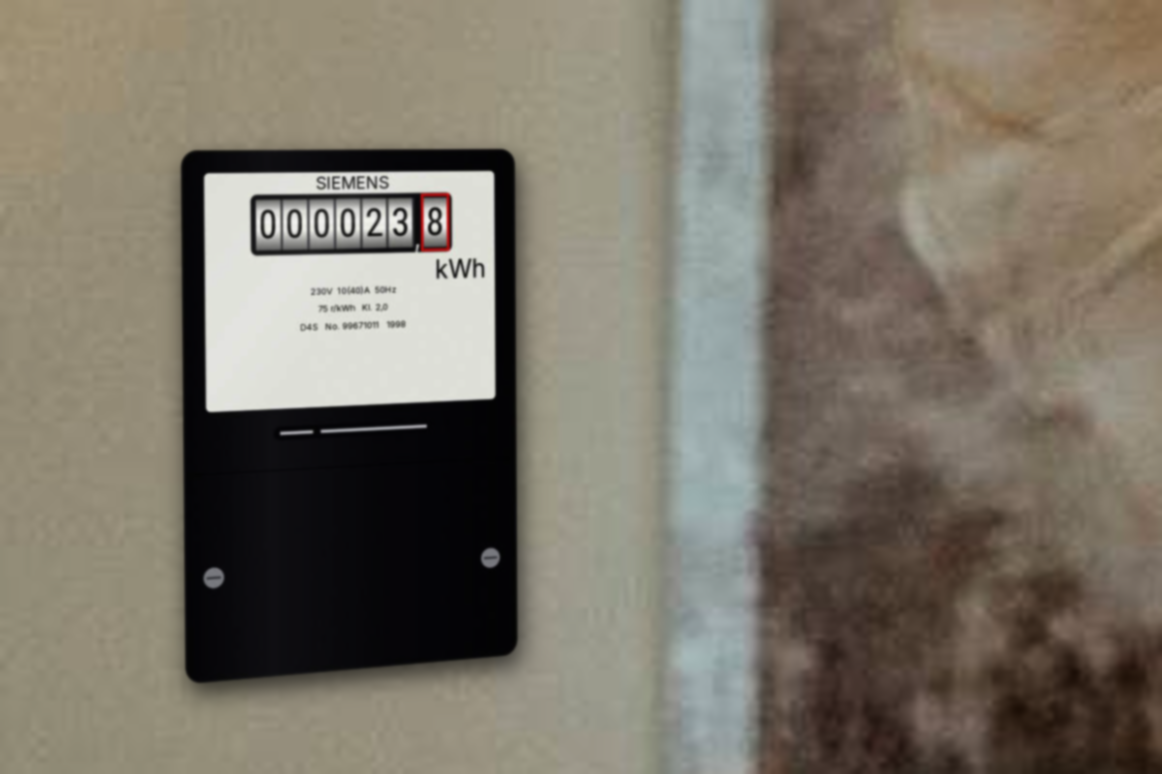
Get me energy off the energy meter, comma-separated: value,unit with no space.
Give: 23.8,kWh
